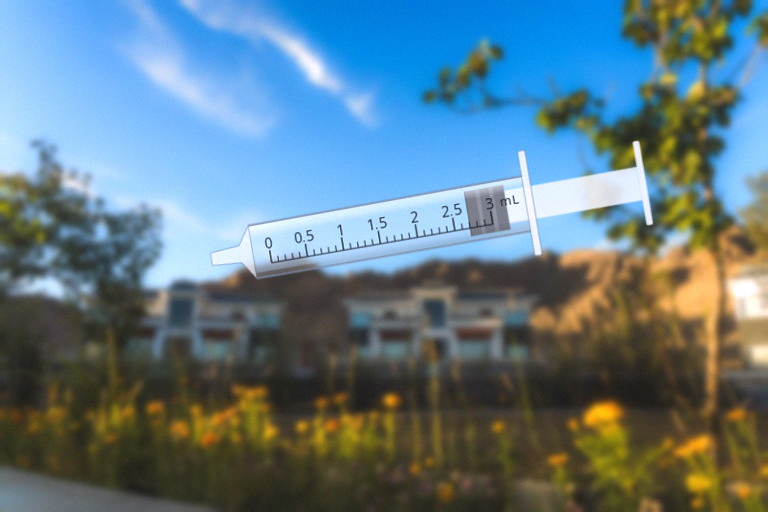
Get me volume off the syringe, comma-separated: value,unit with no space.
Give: 2.7,mL
